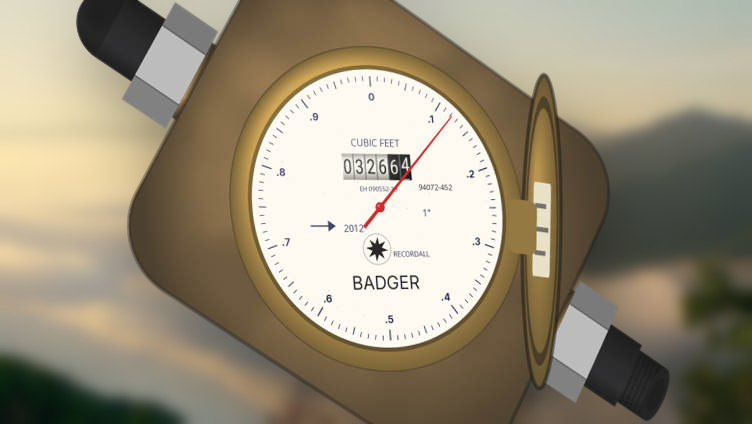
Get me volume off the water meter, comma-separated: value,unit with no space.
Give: 32664.12,ft³
